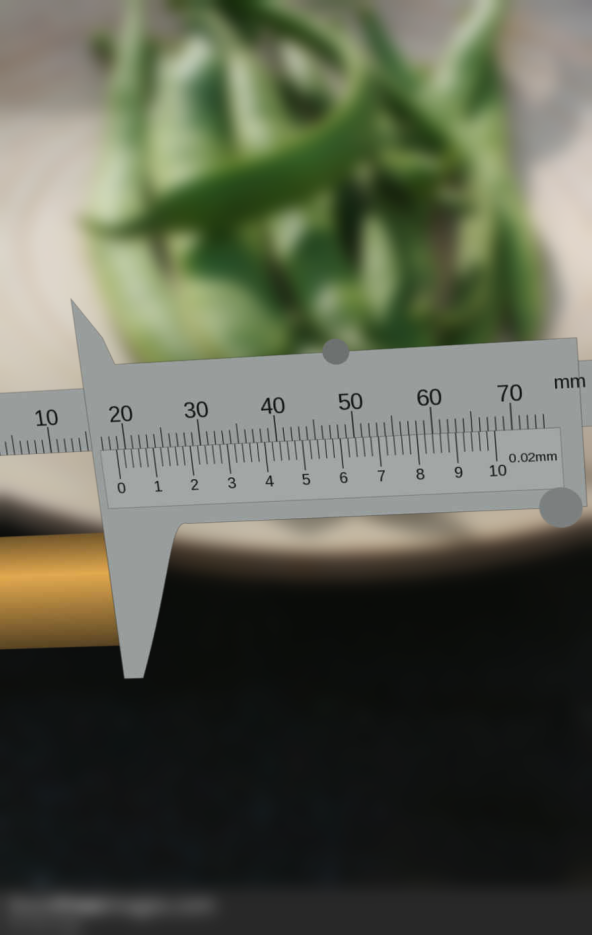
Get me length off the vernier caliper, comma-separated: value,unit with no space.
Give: 18.8,mm
